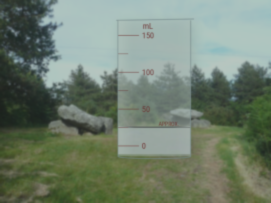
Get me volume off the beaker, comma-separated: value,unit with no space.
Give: 25,mL
